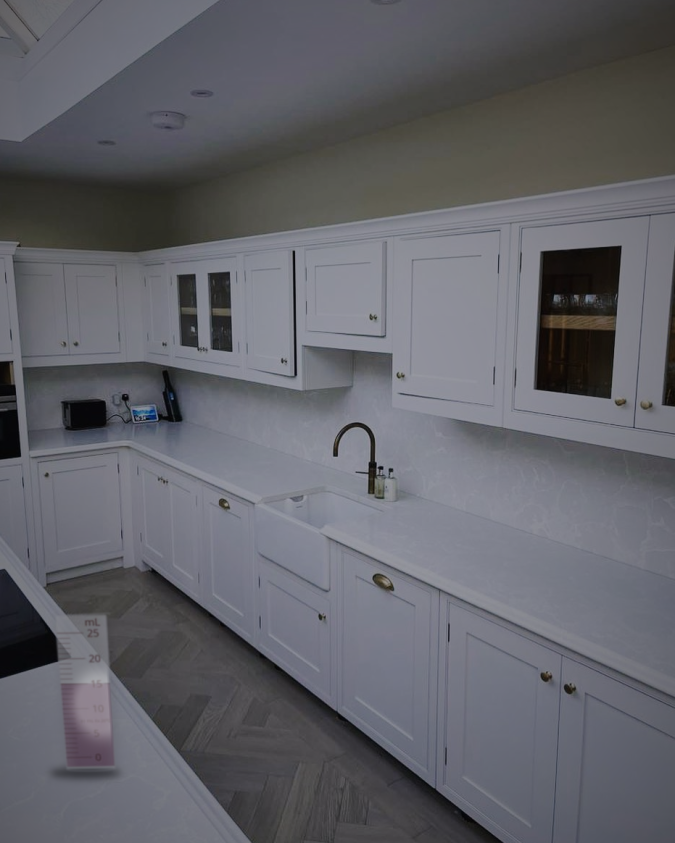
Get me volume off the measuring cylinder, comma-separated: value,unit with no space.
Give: 15,mL
